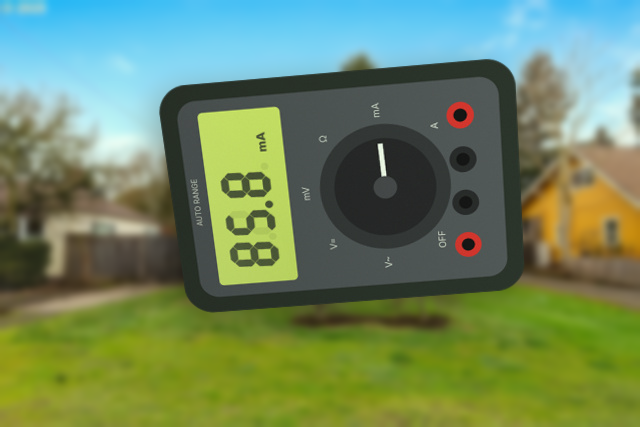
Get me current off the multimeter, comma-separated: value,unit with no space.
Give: 85.8,mA
